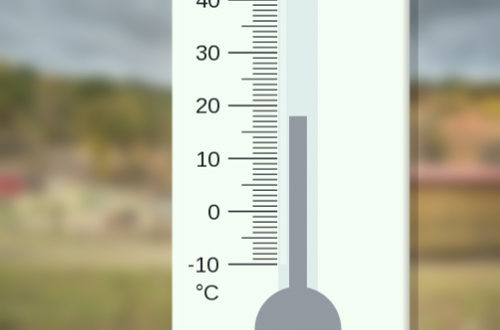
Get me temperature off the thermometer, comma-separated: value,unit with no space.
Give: 18,°C
